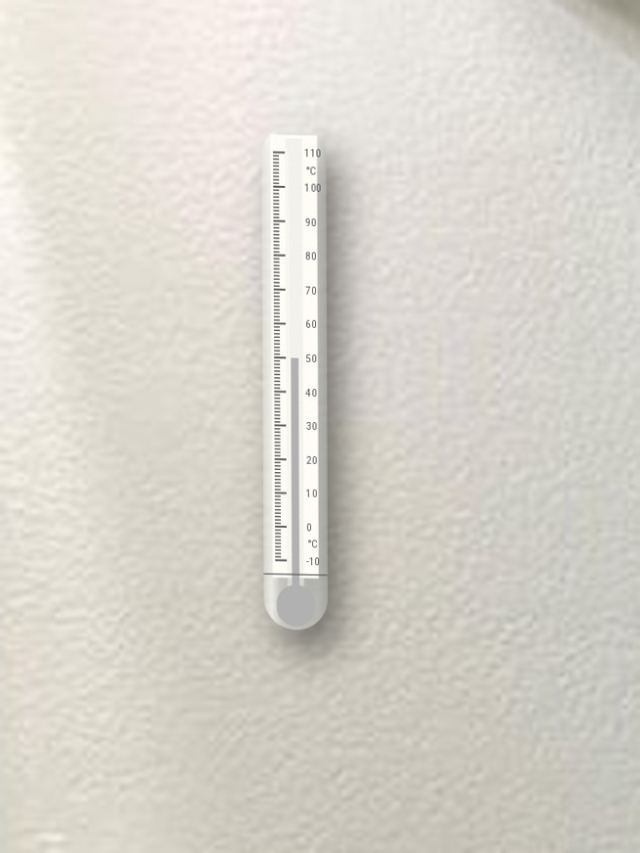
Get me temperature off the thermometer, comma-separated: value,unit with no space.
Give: 50,°C
